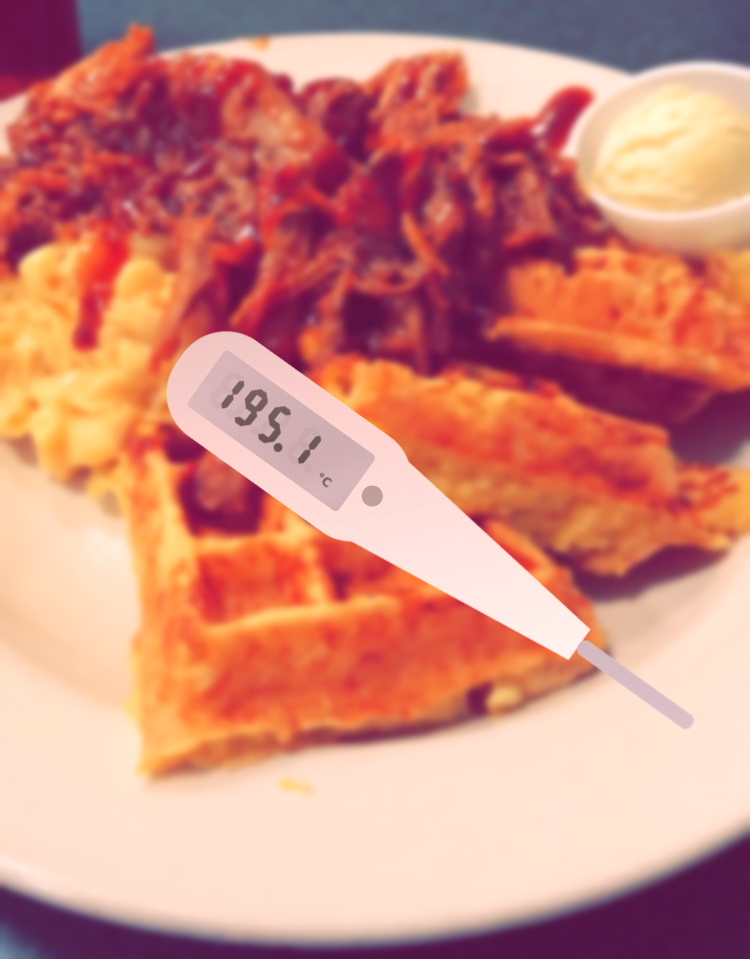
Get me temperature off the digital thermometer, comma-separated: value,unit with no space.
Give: 195.1,°C
